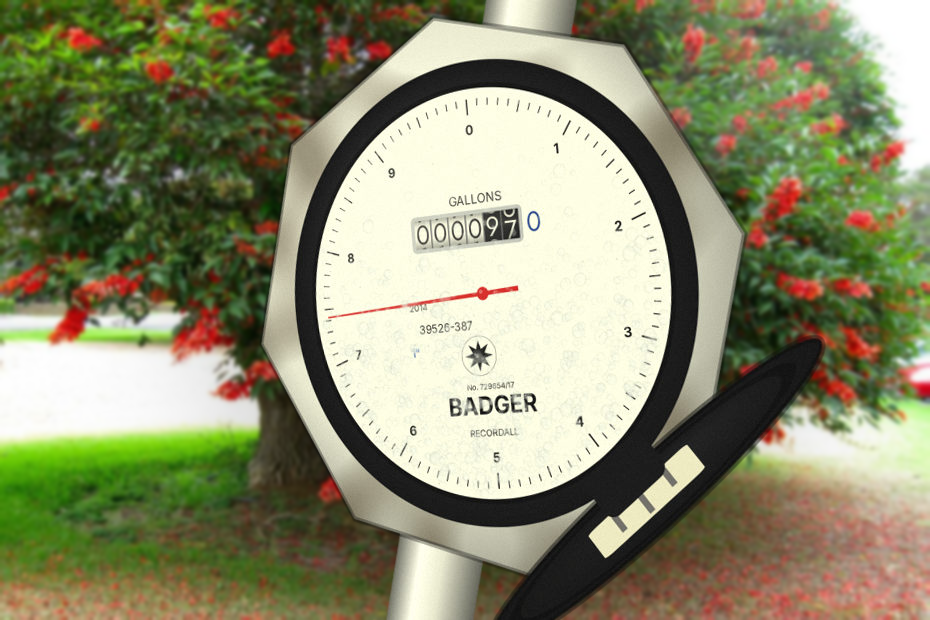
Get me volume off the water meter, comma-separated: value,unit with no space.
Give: 967.4,gal
